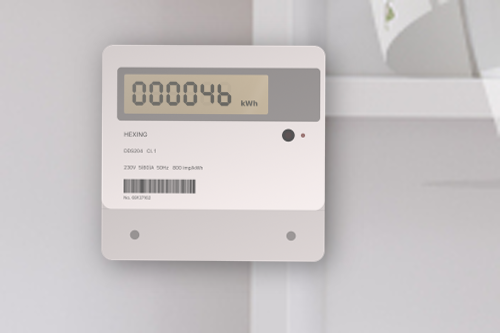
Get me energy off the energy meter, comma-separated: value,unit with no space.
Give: 46,kWh
